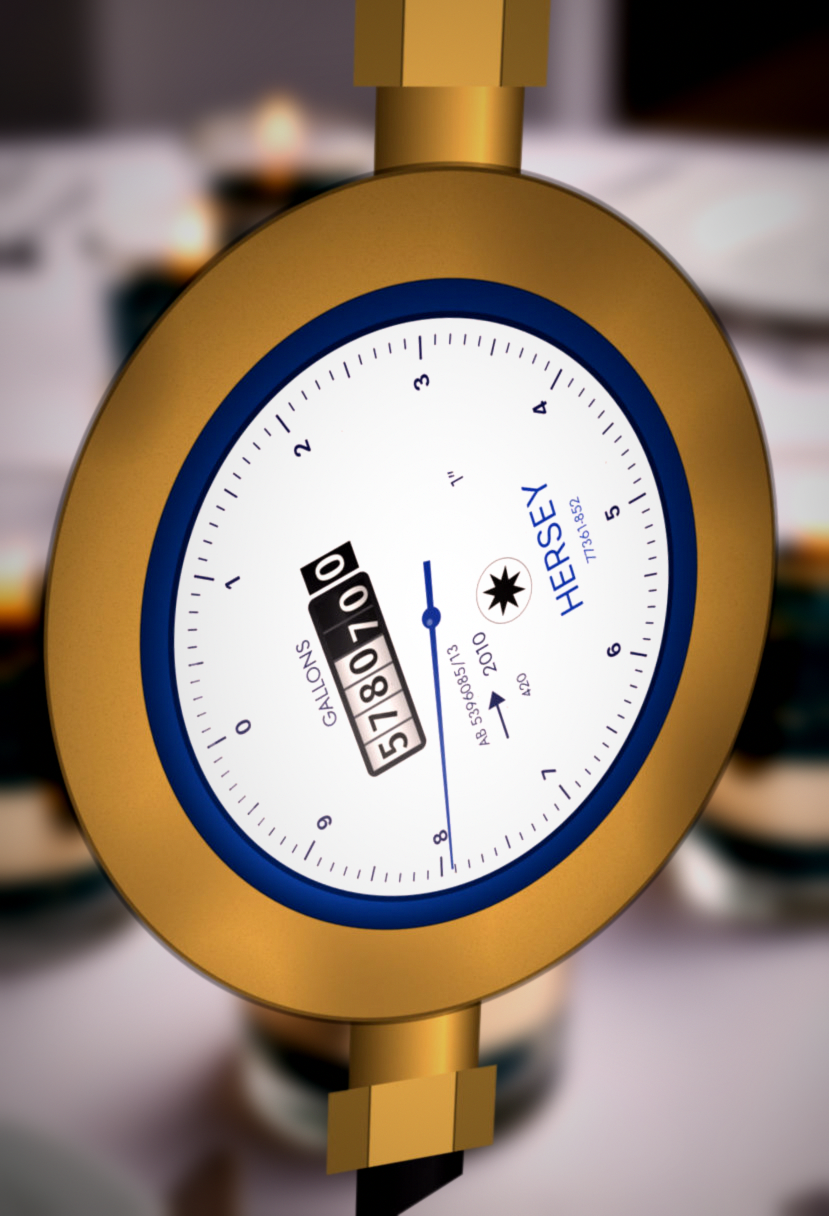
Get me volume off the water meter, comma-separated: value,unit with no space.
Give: 5780697.9,gal
